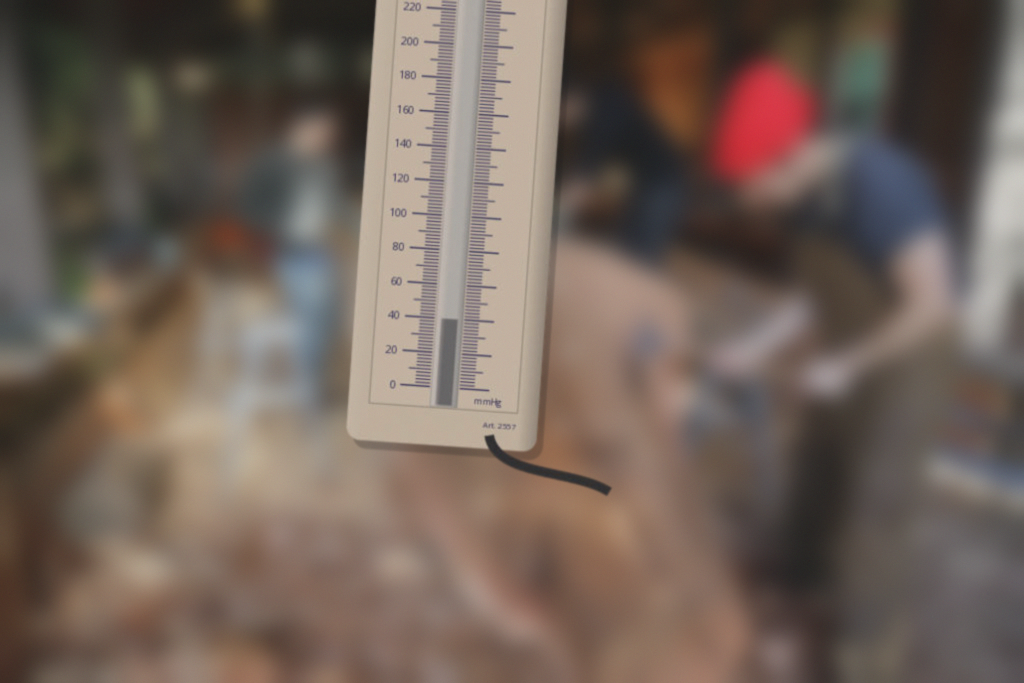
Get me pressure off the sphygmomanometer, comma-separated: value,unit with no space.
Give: 40,mmHg
